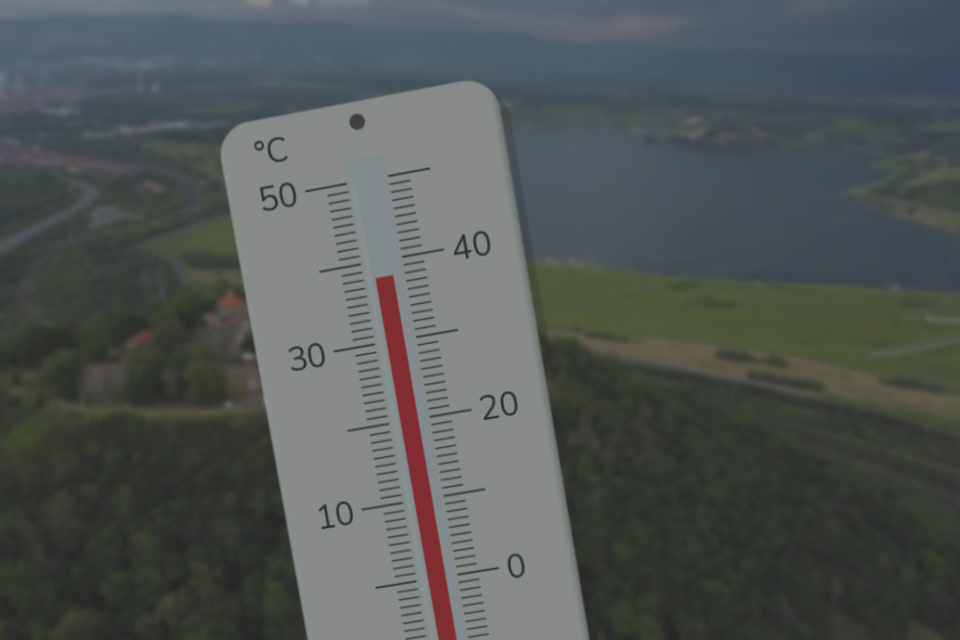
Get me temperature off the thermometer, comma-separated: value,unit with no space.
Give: 38,°C
